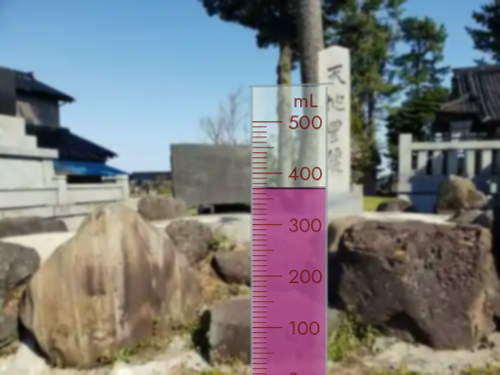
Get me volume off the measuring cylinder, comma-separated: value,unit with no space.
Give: 370,mL
